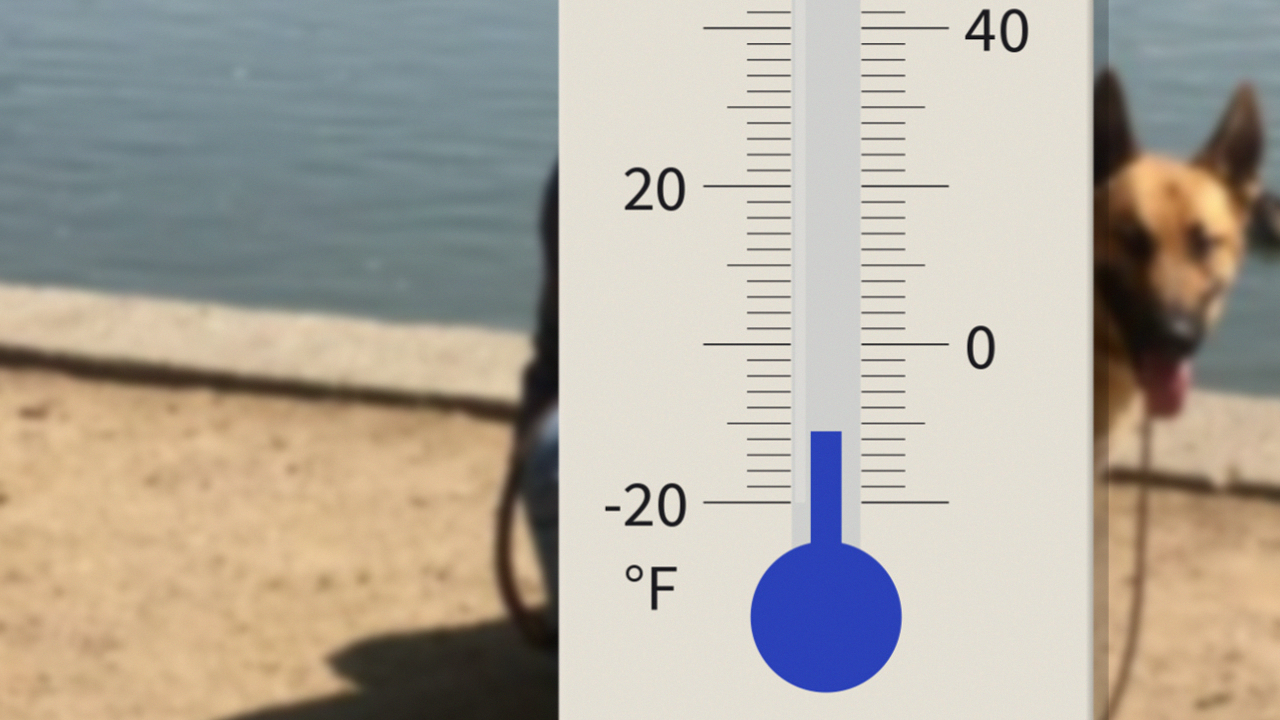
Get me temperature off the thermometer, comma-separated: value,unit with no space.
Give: -11,°F
